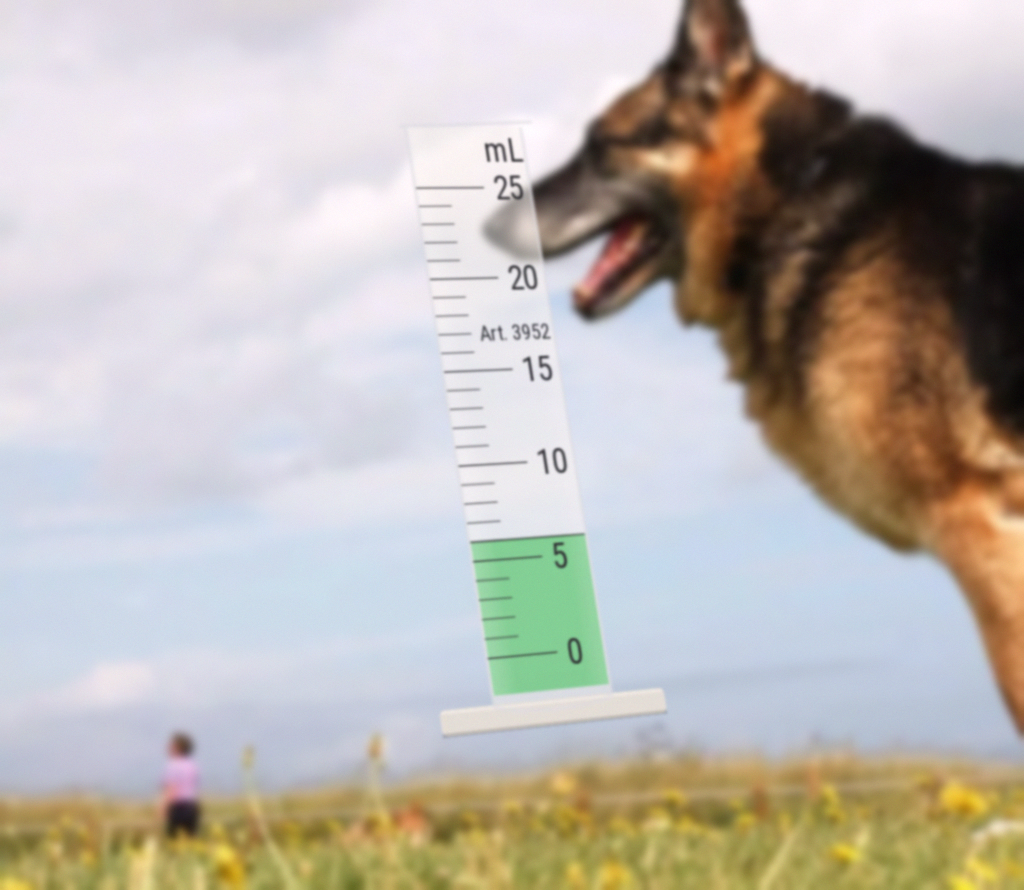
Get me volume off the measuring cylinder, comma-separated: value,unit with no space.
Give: 6,mL
